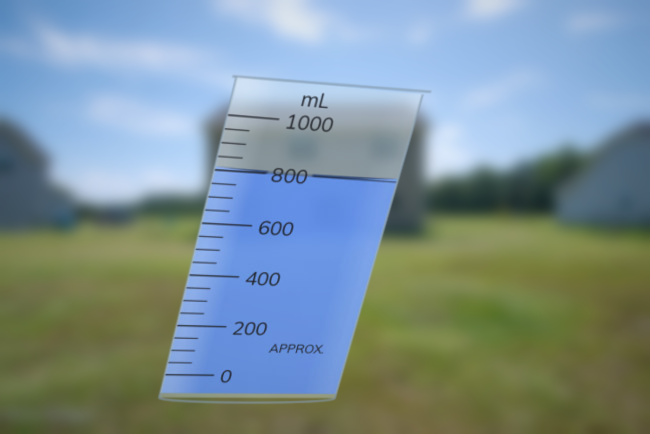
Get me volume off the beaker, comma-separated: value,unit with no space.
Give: 800,mL
